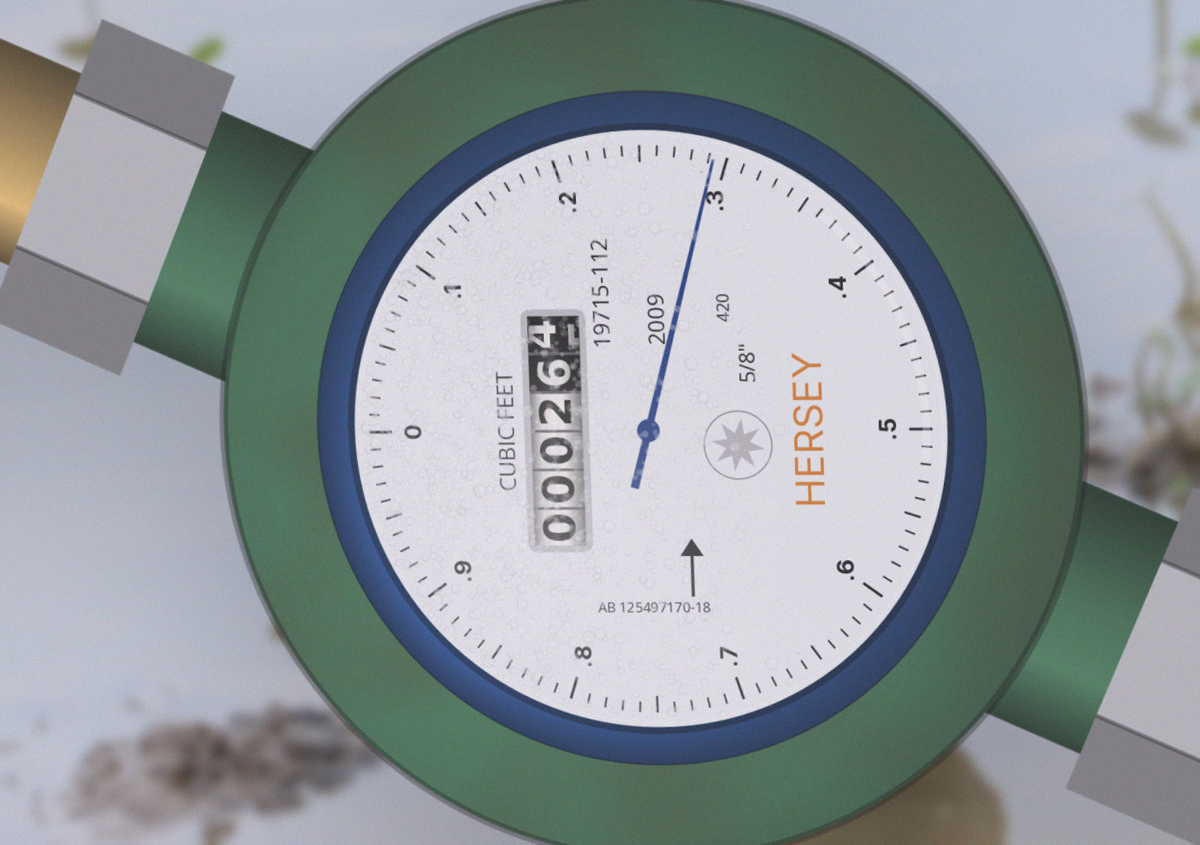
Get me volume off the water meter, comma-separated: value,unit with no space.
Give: 264.29,ft³
